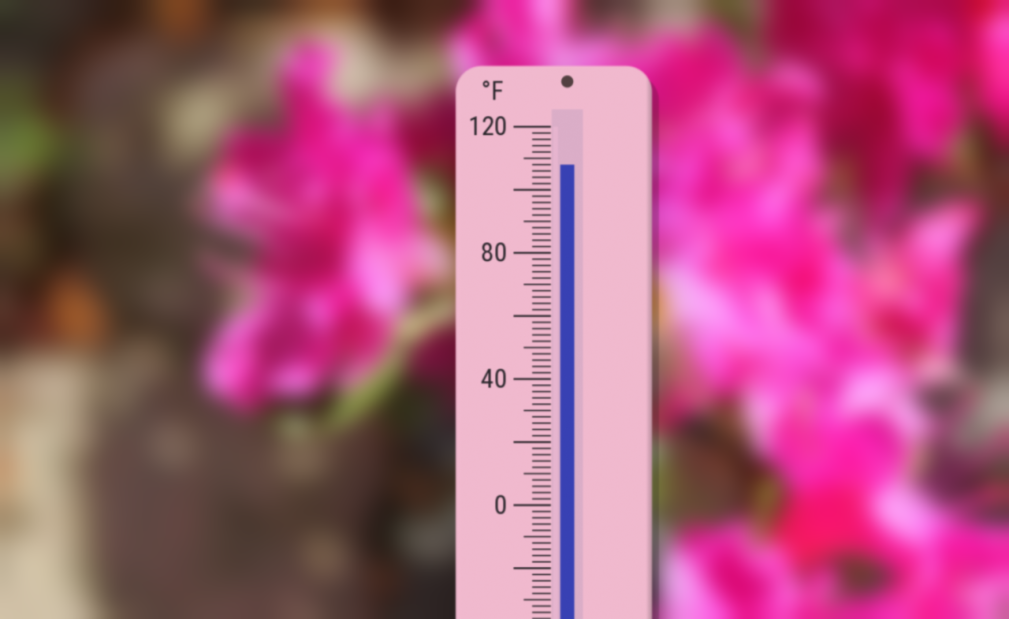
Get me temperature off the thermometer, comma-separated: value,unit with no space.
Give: 108,°F
